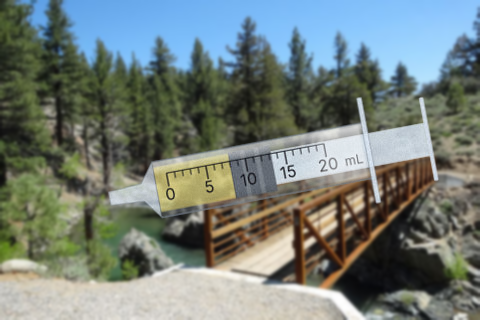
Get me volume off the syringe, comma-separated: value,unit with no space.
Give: 8,mL
